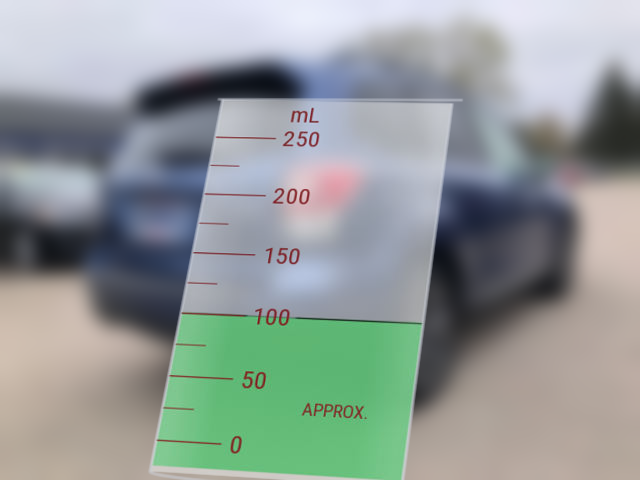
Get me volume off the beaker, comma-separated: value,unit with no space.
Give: 100,mL
